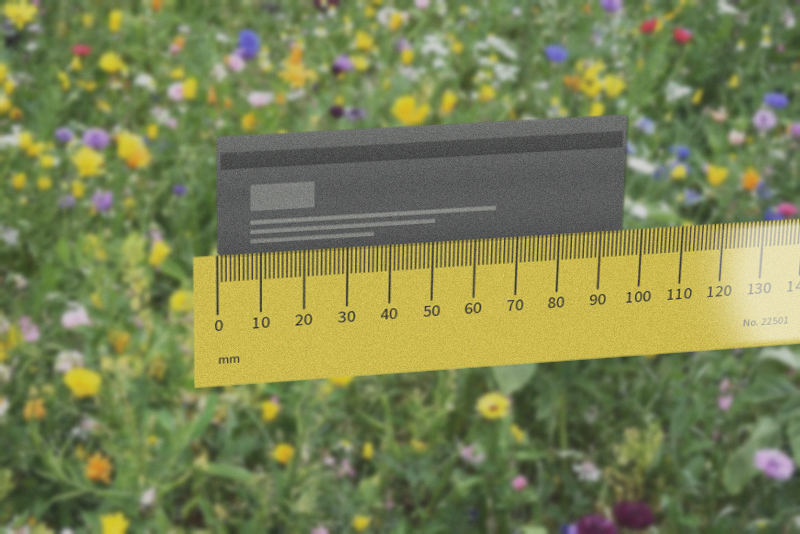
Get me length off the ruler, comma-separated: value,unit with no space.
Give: 95,mm
